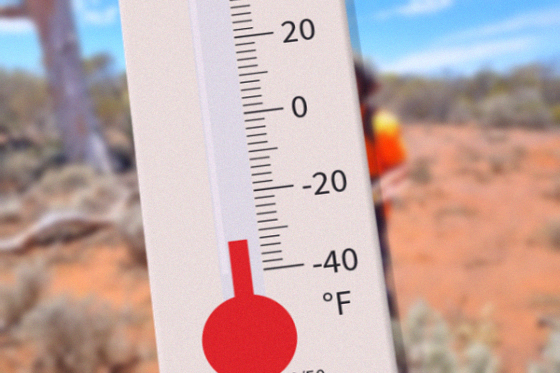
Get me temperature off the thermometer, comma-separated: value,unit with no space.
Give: -32,°F
